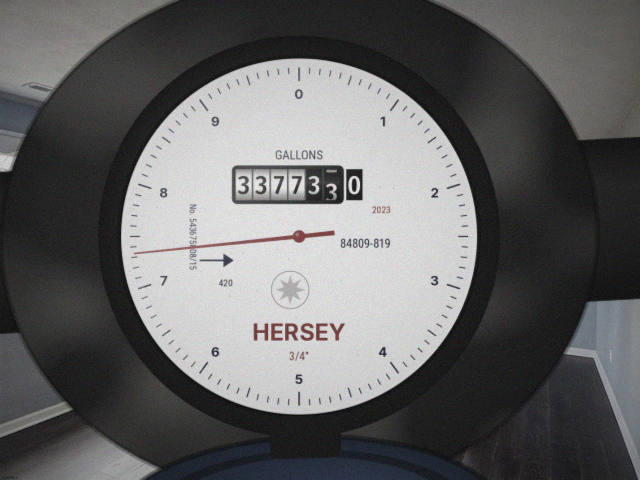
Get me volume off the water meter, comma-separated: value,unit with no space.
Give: 3377327.3,gal
